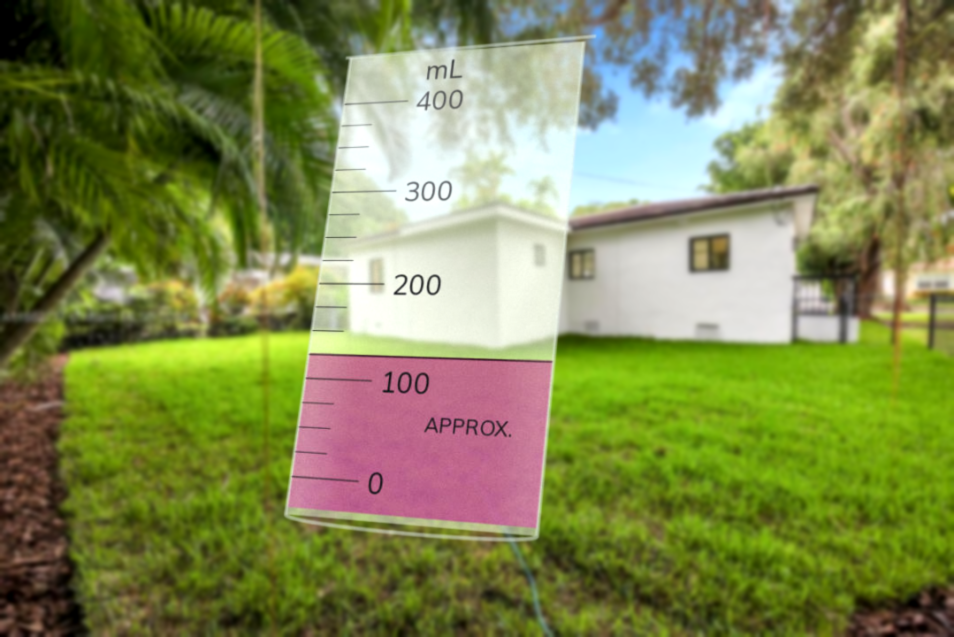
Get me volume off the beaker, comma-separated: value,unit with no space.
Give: 125,mL
